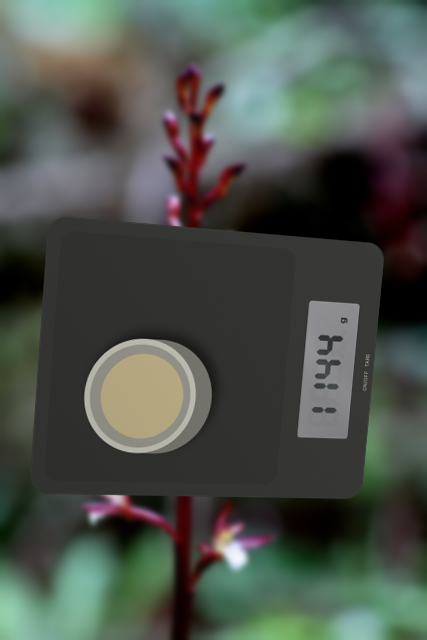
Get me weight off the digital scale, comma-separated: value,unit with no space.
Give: 1144,g
